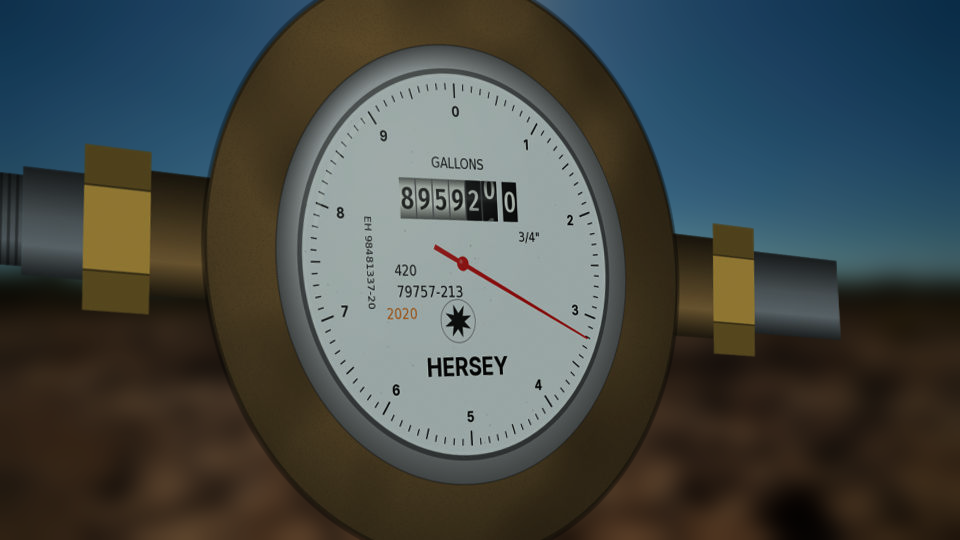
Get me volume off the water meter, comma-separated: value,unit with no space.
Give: 8959203.2,gal
